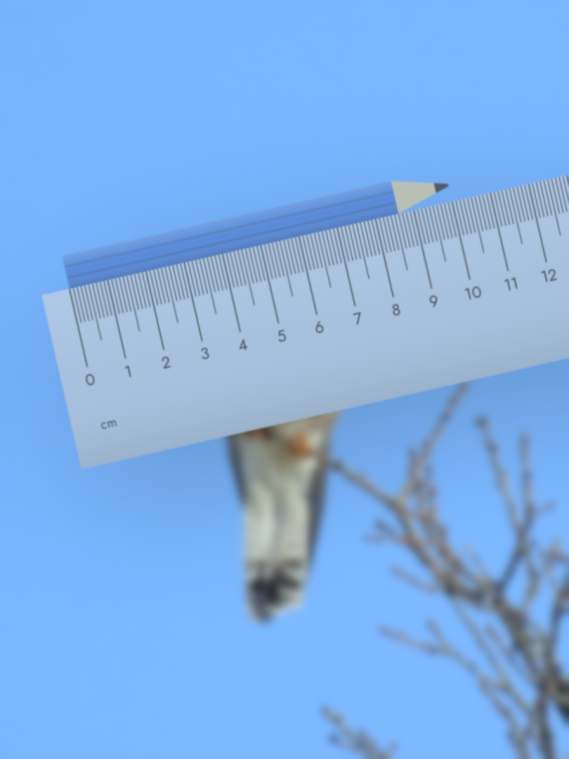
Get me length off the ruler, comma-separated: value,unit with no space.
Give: 10,cm
